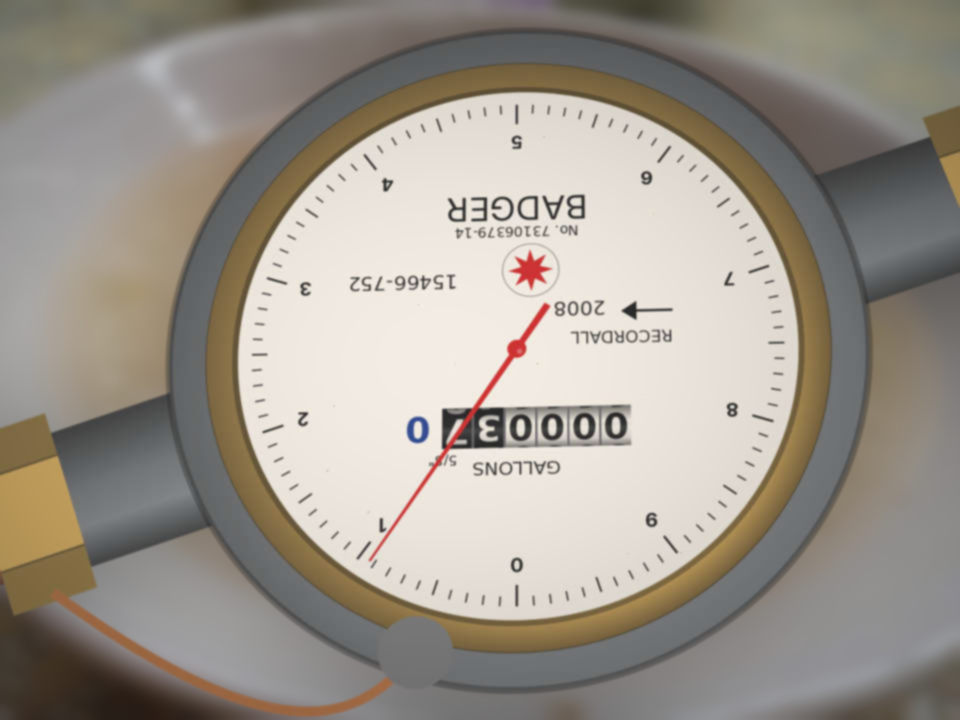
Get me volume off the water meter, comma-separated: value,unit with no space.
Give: 370.9,gal
